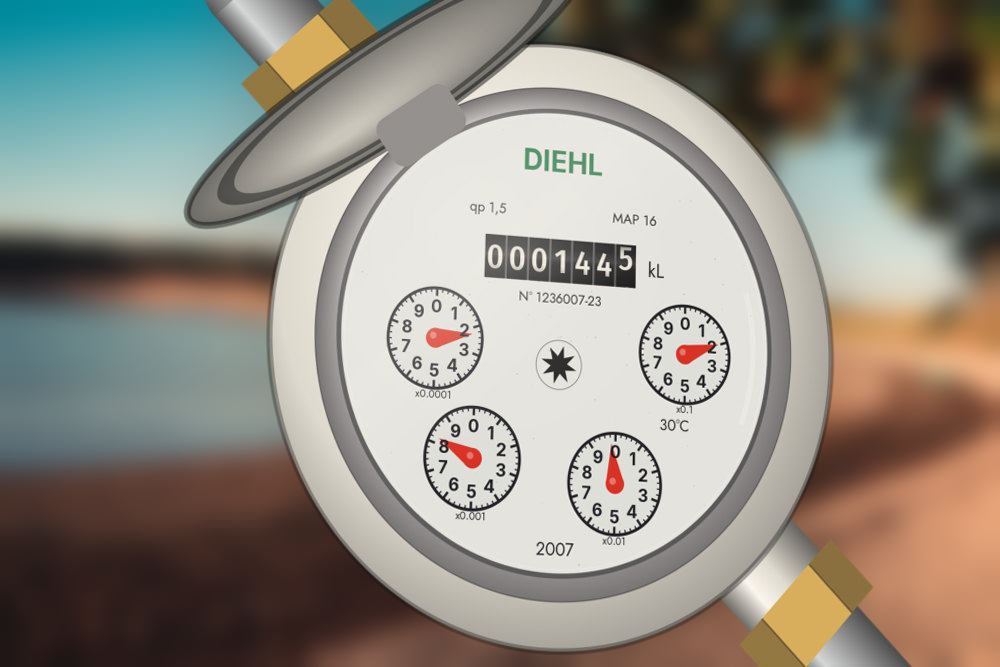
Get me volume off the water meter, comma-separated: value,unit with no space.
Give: 1445.1982,kL
